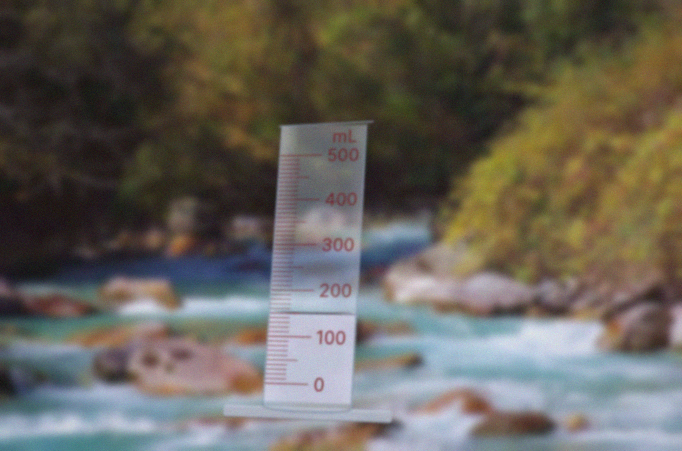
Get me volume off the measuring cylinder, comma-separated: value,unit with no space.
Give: 150,mL
